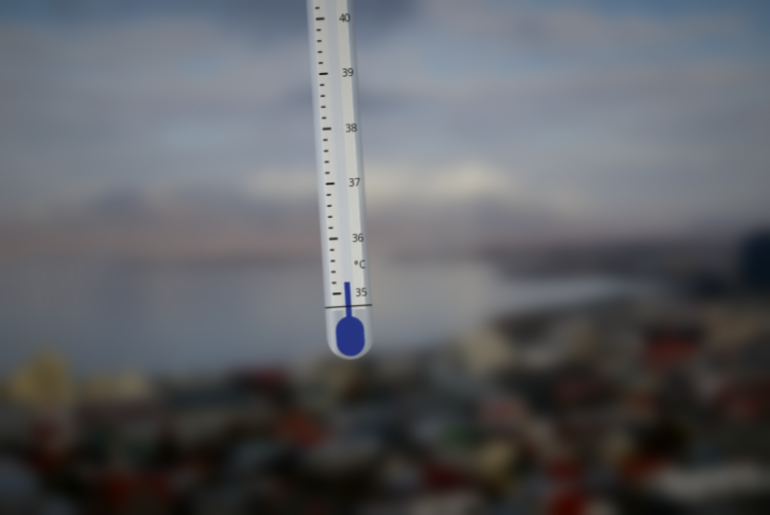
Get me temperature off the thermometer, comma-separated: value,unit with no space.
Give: 35.2,°C
